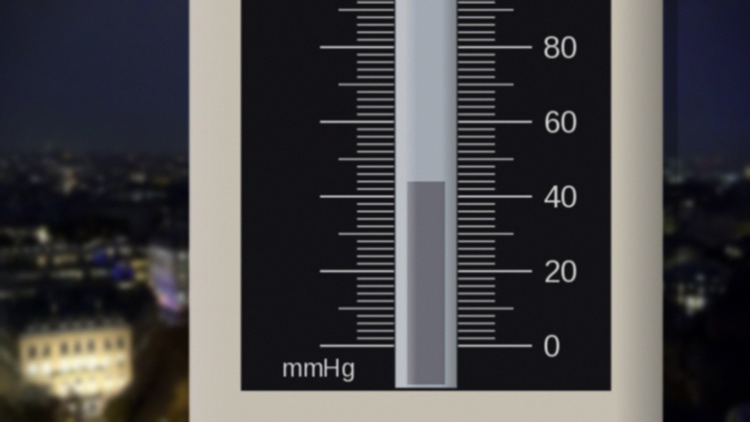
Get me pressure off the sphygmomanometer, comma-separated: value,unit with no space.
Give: 44,mmHg
